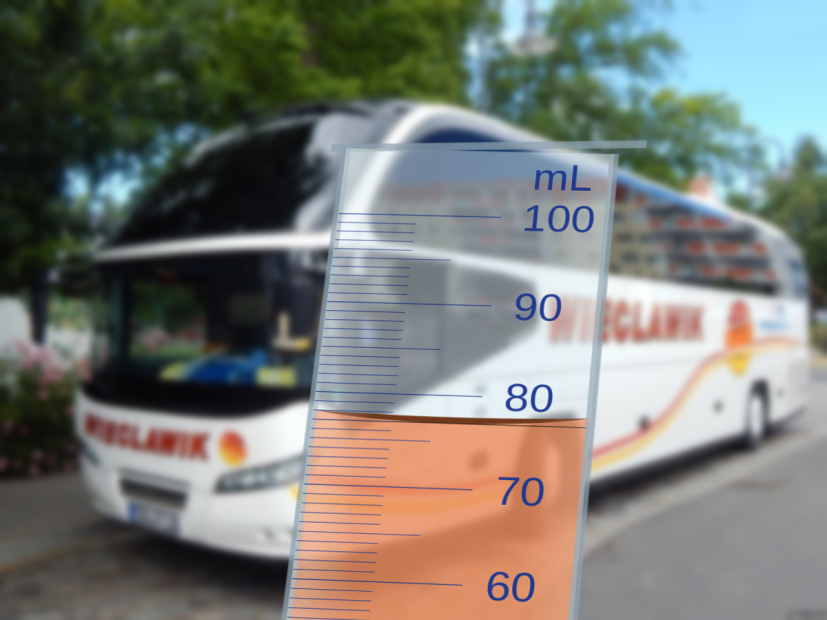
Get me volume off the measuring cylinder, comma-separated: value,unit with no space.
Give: 77,mL
